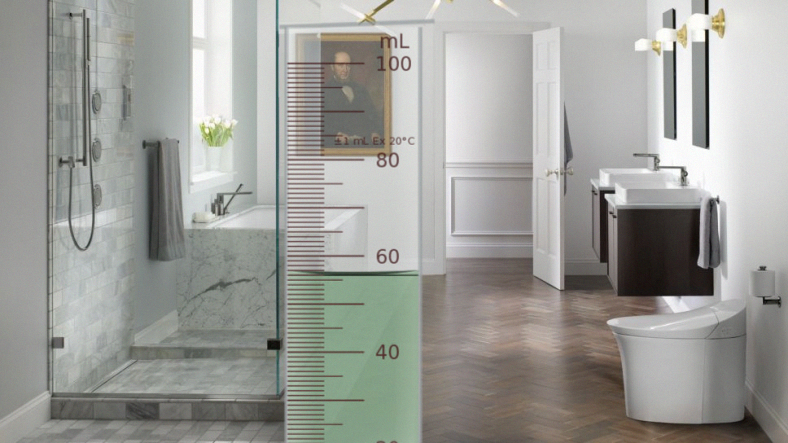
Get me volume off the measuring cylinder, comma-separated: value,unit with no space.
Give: 56,mL
